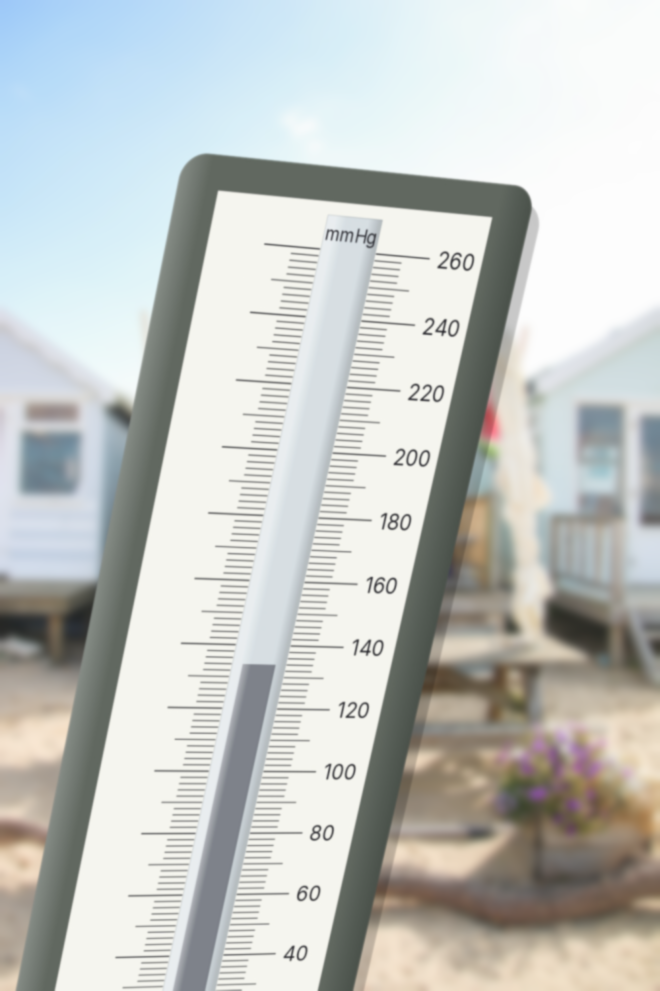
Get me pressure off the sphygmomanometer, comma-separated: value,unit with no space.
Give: 134,mmHg
